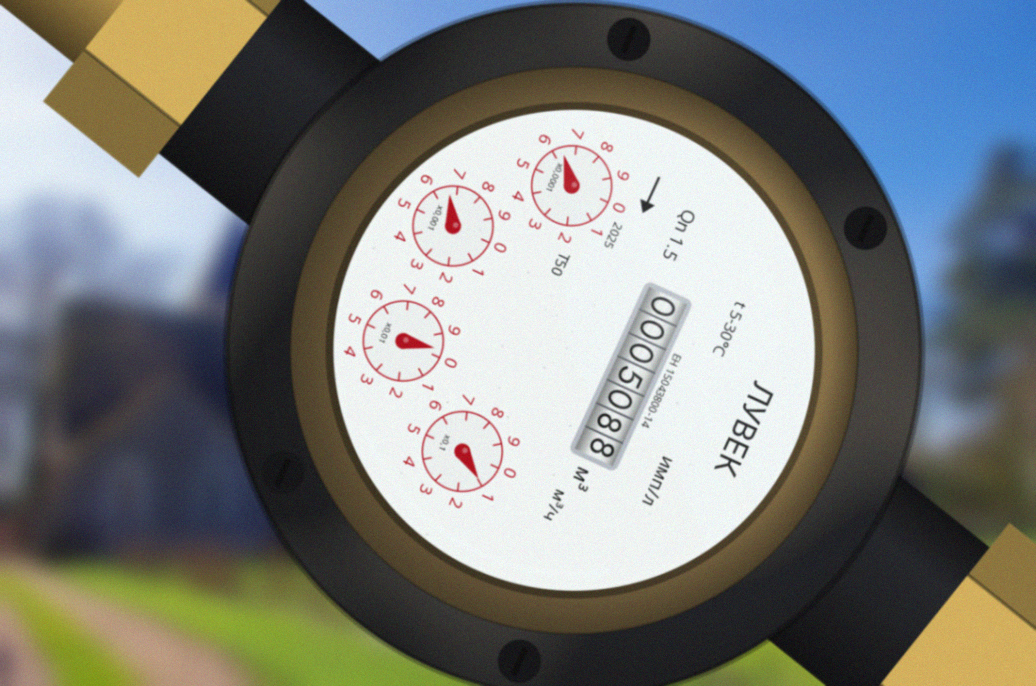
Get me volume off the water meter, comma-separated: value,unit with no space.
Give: 5088.0966,m³
